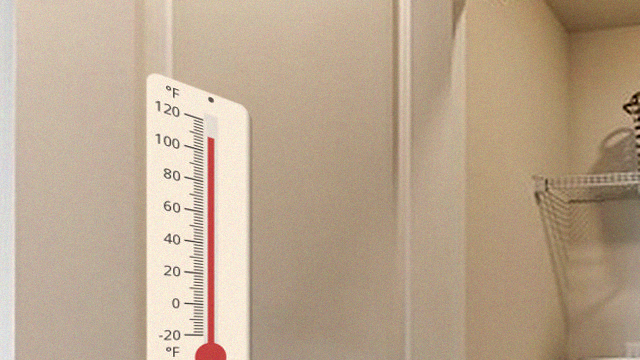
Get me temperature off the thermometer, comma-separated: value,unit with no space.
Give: 110,°F
